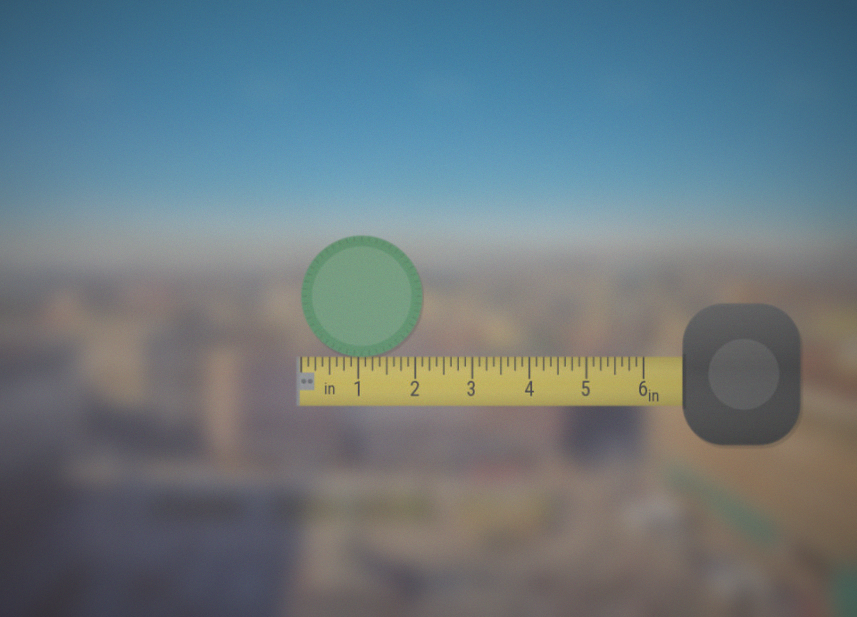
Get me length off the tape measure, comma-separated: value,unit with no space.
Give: 2.125,in
